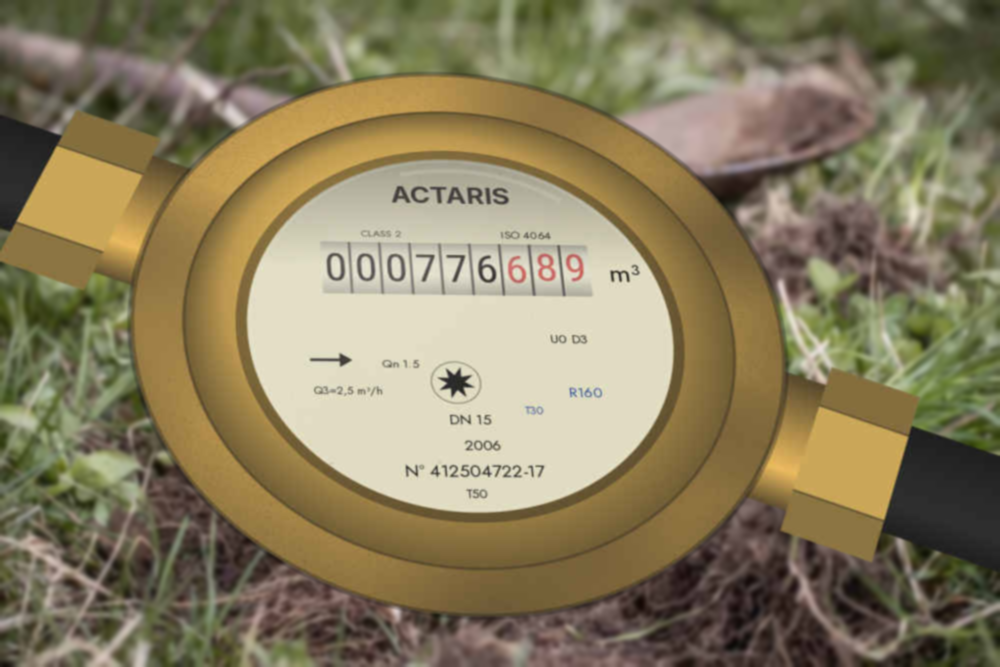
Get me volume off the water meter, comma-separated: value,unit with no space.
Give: 776.689,m³
